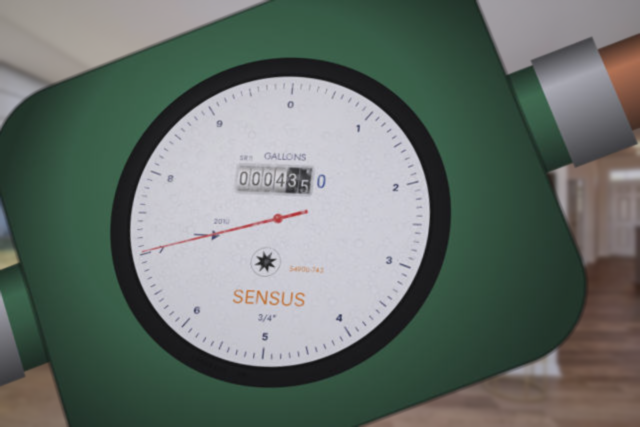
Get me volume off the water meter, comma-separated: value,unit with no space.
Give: 4347.0,gal
